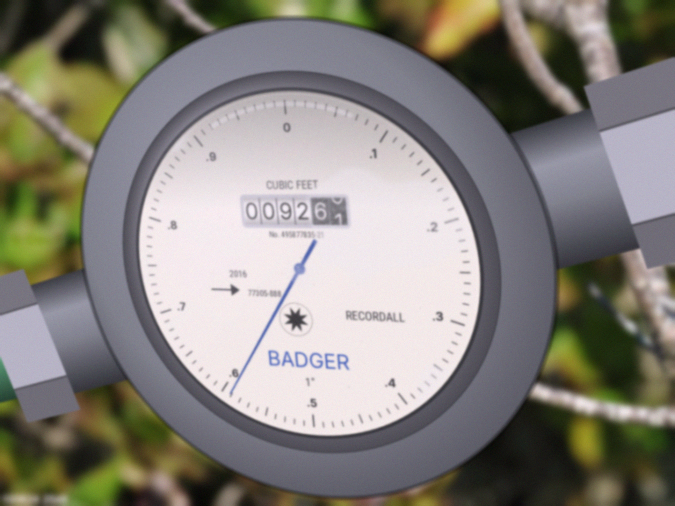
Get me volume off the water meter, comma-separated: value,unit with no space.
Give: 9260.59,ft³
